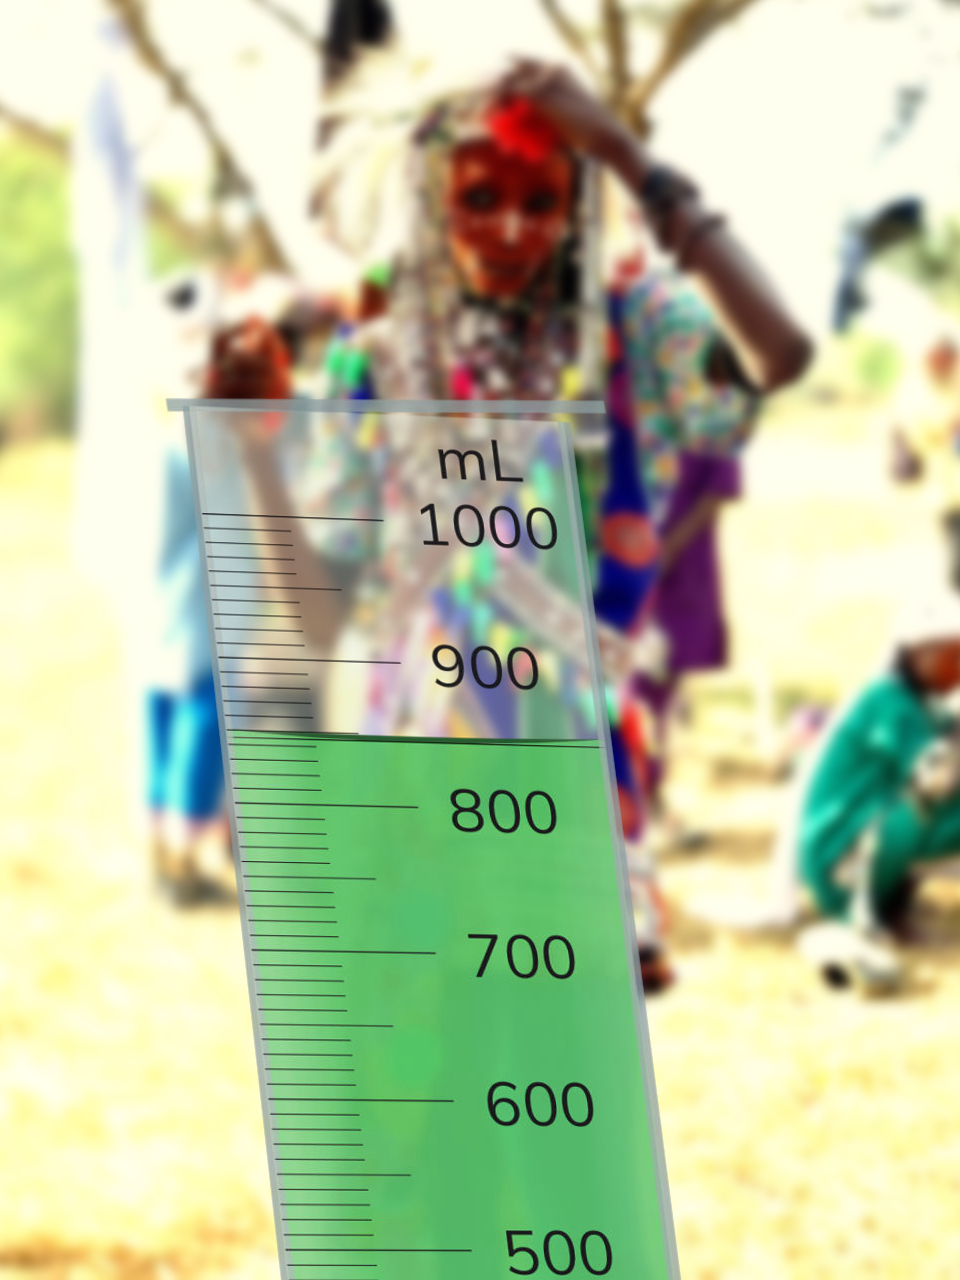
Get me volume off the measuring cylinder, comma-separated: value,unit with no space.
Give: 845,mL
